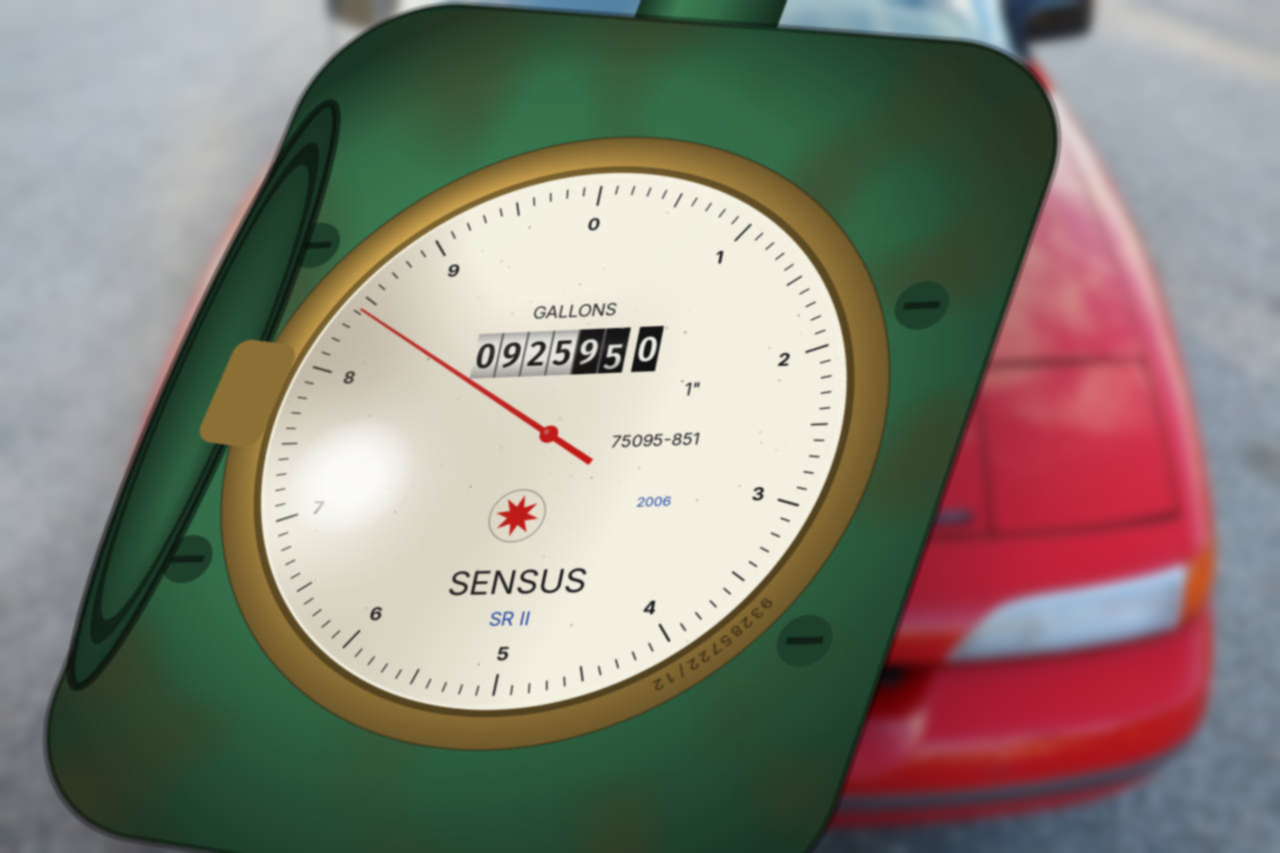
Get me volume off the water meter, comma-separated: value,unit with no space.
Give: 925948.4,gal
